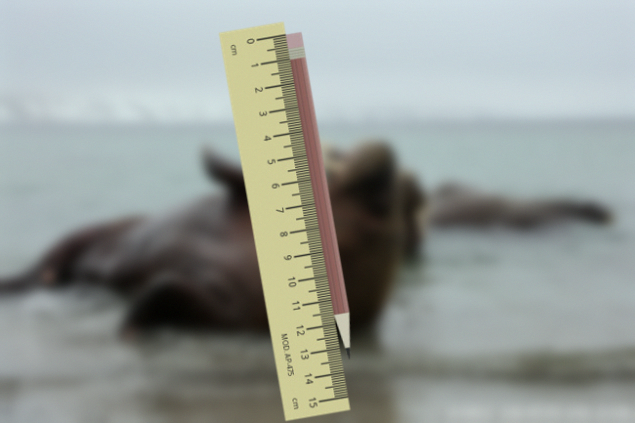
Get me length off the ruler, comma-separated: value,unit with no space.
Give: 13.5,cm
